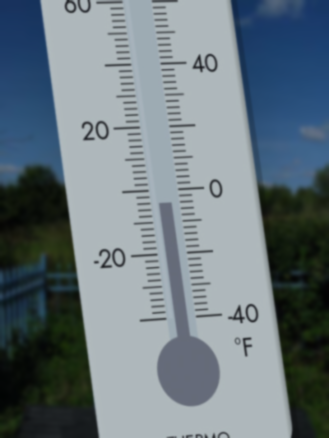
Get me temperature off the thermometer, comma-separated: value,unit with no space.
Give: -4,°F
